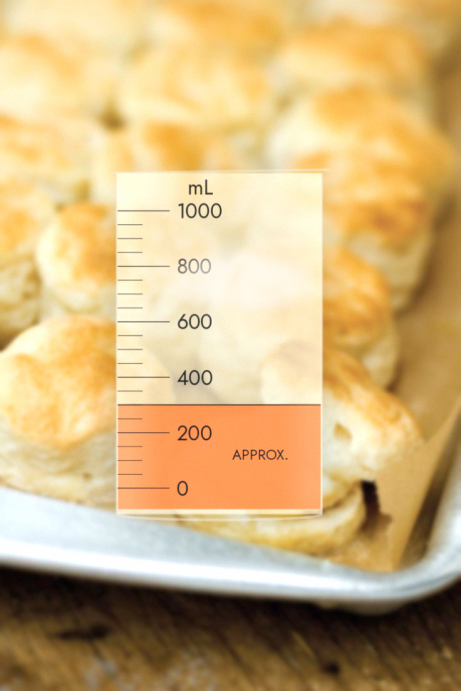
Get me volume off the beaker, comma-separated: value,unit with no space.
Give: 300,mL
